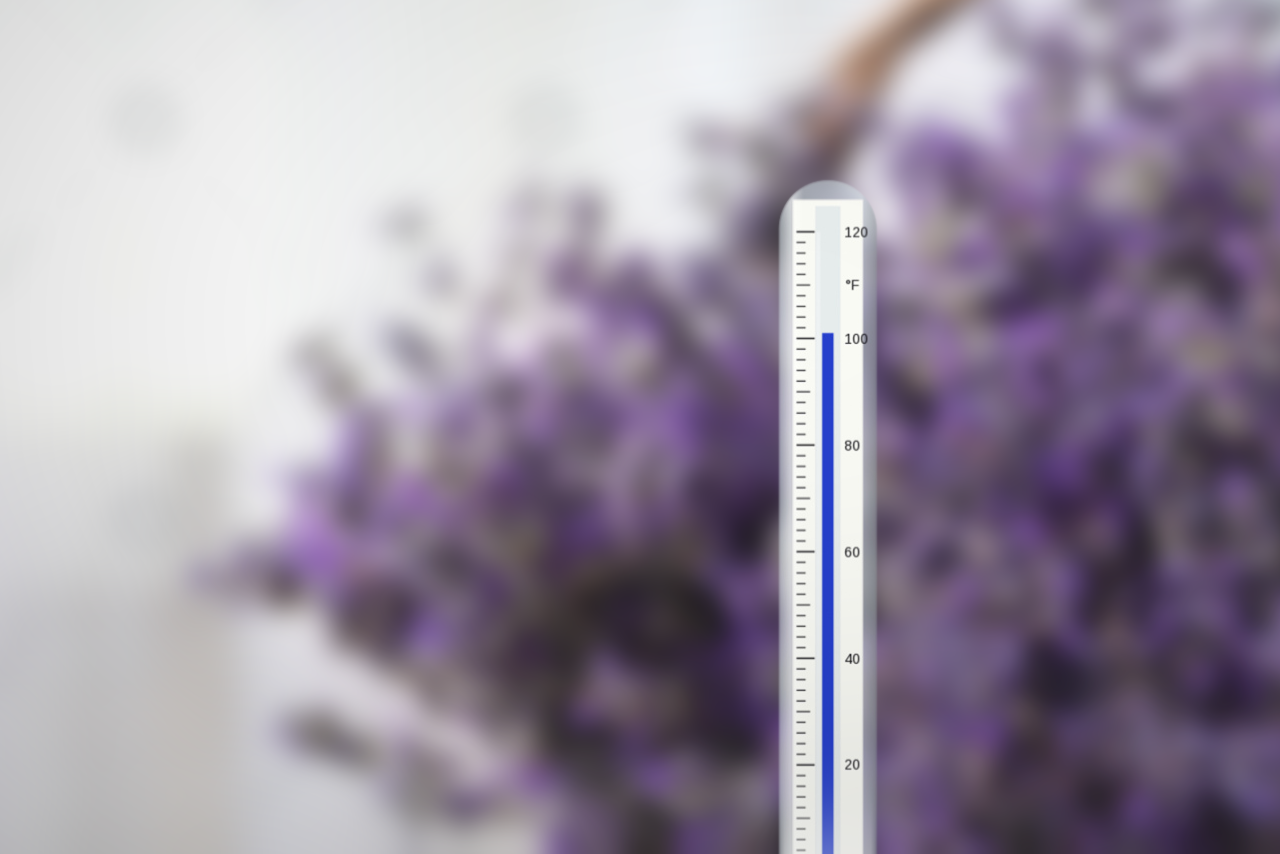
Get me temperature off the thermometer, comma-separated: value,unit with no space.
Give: 101,°F
